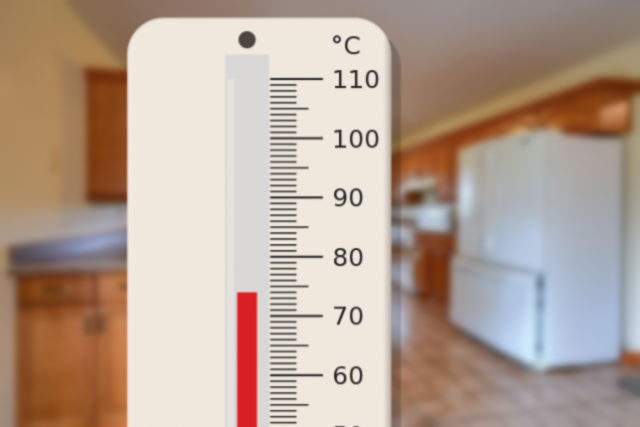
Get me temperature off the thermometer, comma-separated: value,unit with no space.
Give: 74,°C
